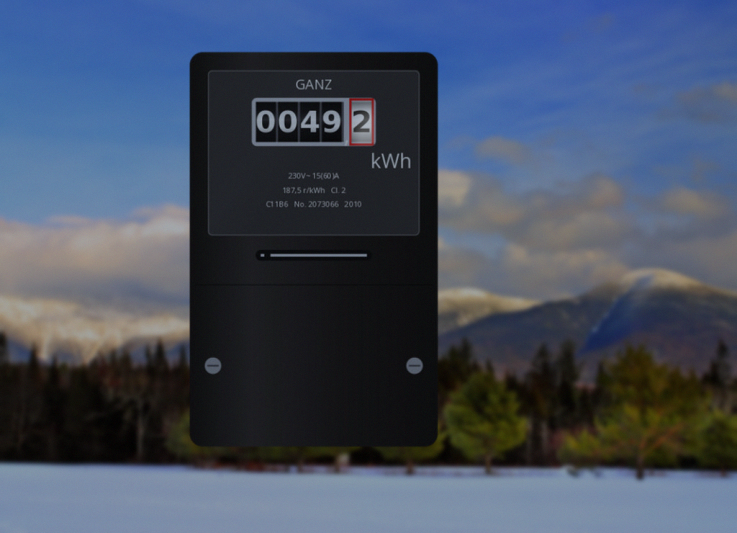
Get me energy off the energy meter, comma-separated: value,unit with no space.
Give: 49.2,kWh
